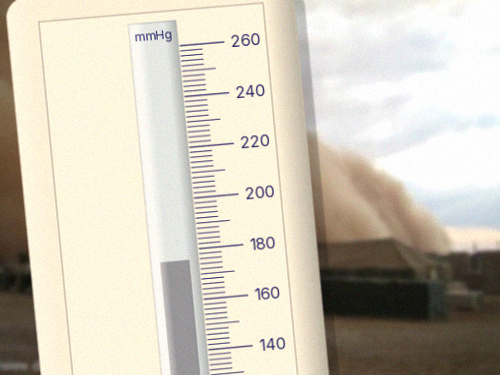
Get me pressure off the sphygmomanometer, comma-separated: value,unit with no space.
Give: 176,mmHg
